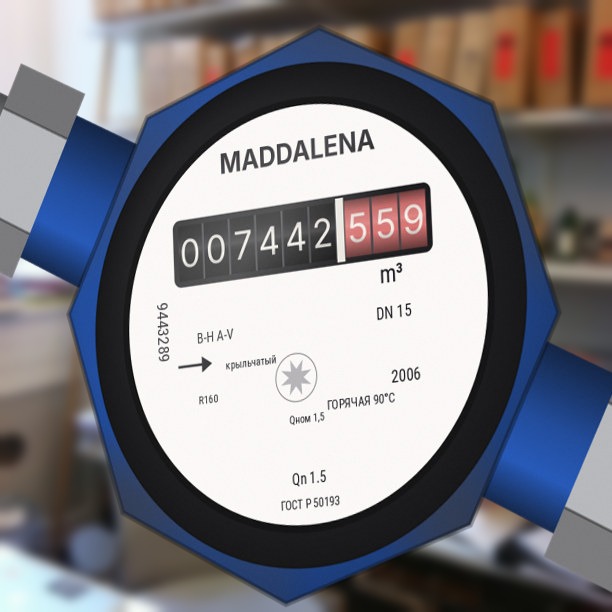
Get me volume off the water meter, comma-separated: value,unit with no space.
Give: 7442.559,m³
